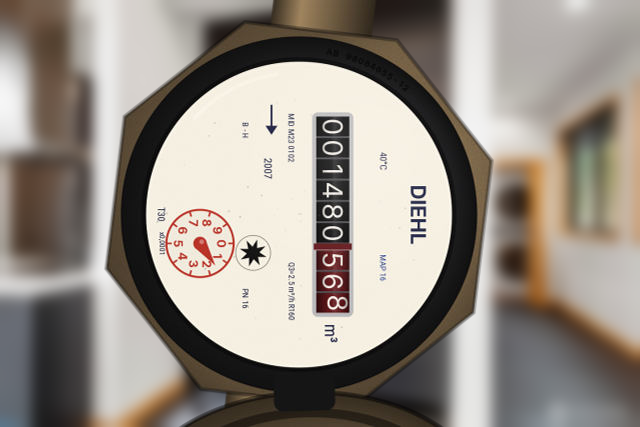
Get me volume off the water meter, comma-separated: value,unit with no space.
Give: 1480.5681,m³
